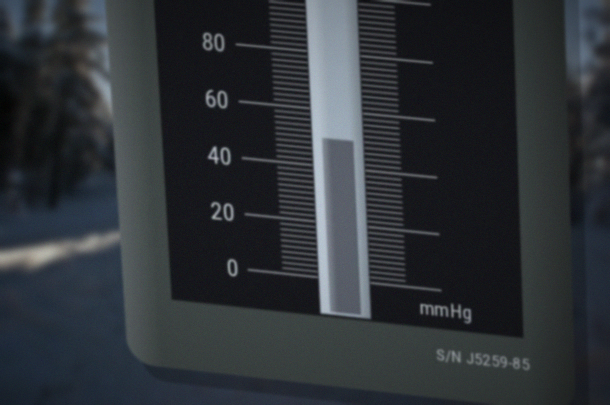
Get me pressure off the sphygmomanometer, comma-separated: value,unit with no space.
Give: 50,mmHg
